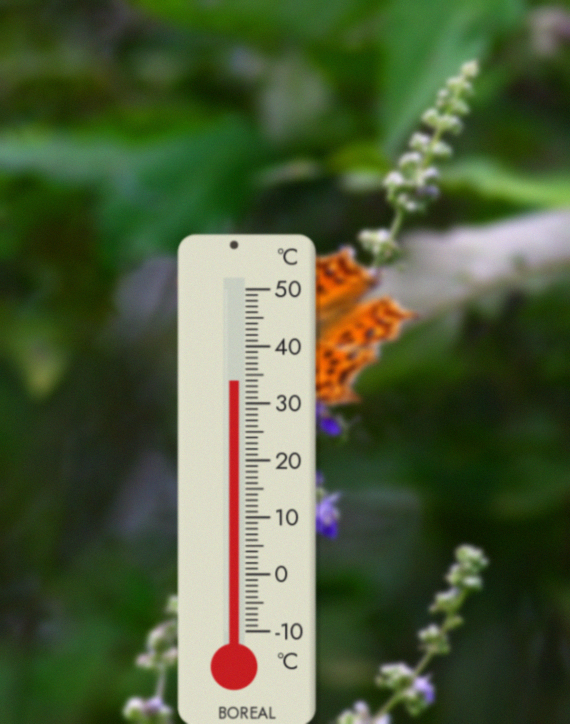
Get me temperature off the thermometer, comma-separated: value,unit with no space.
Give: 34,°C
